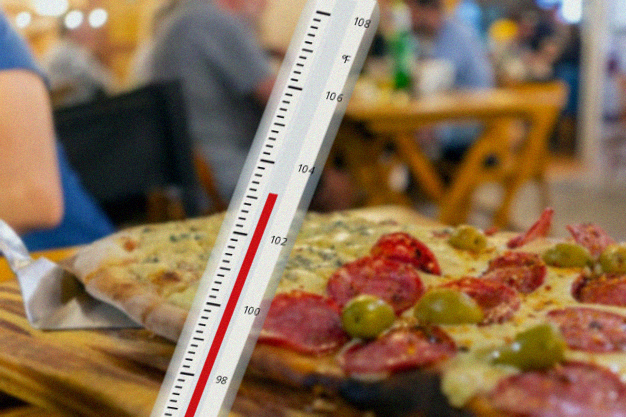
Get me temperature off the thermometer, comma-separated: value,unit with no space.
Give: 103.2,°F
